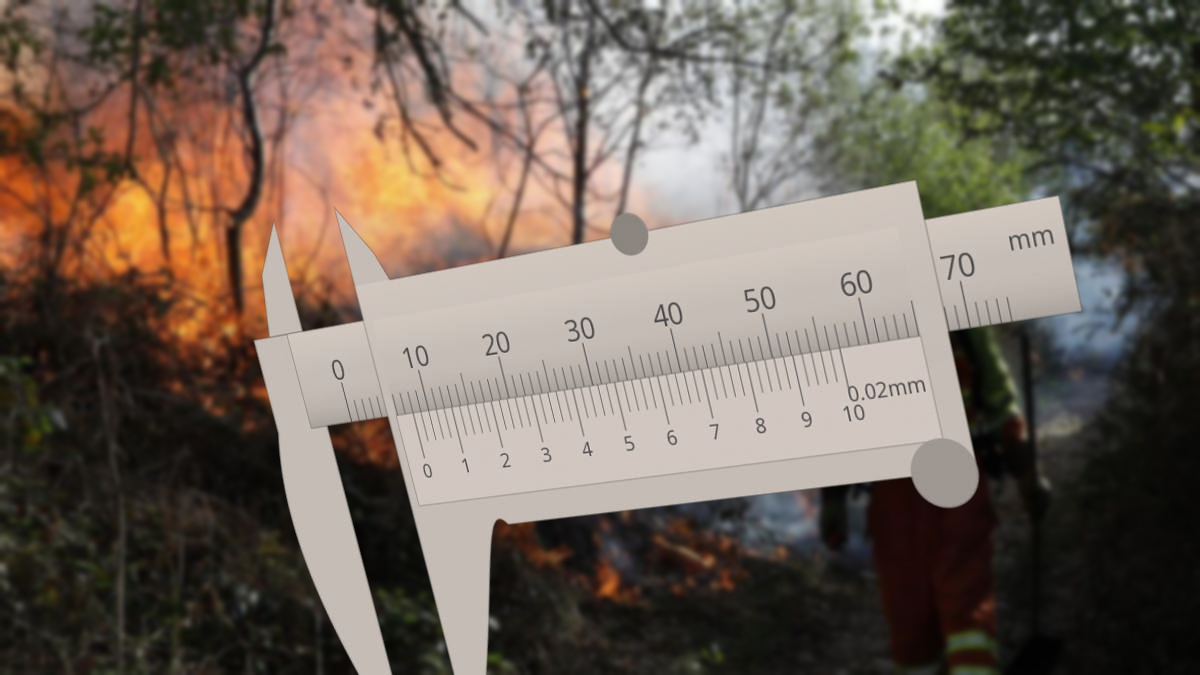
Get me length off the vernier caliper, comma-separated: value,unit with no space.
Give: 8.0,mm
